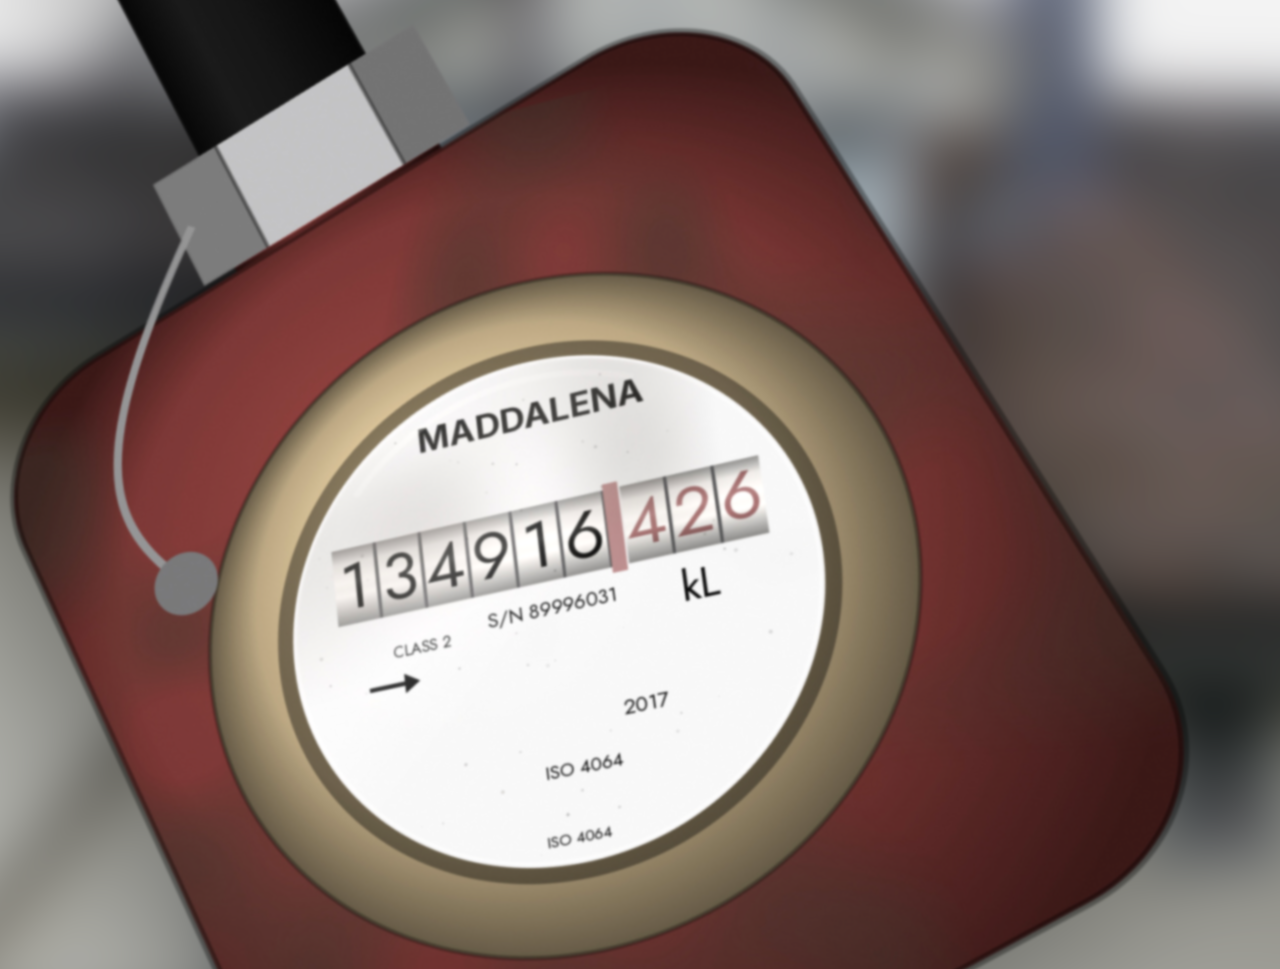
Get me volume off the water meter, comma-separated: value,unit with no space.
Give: 134916.426,kL
